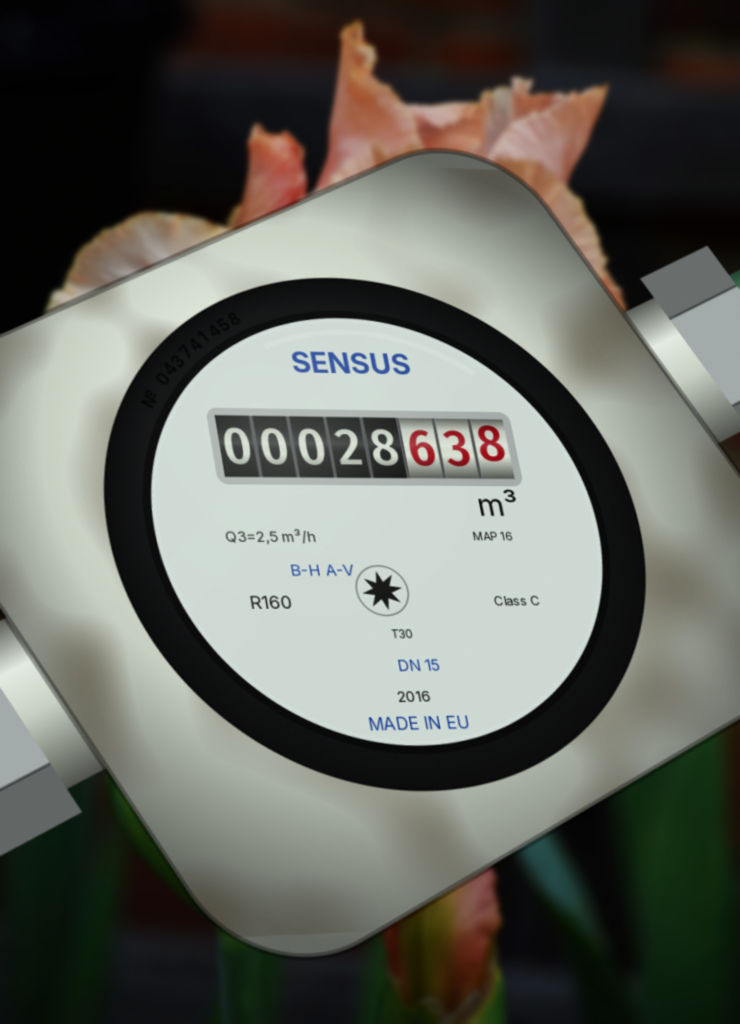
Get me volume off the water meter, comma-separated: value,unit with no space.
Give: 28.638,m³
